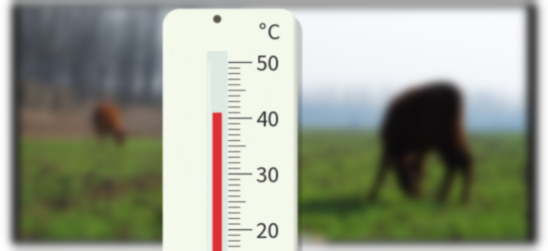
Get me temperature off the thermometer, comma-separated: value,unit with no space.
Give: 41,°C
